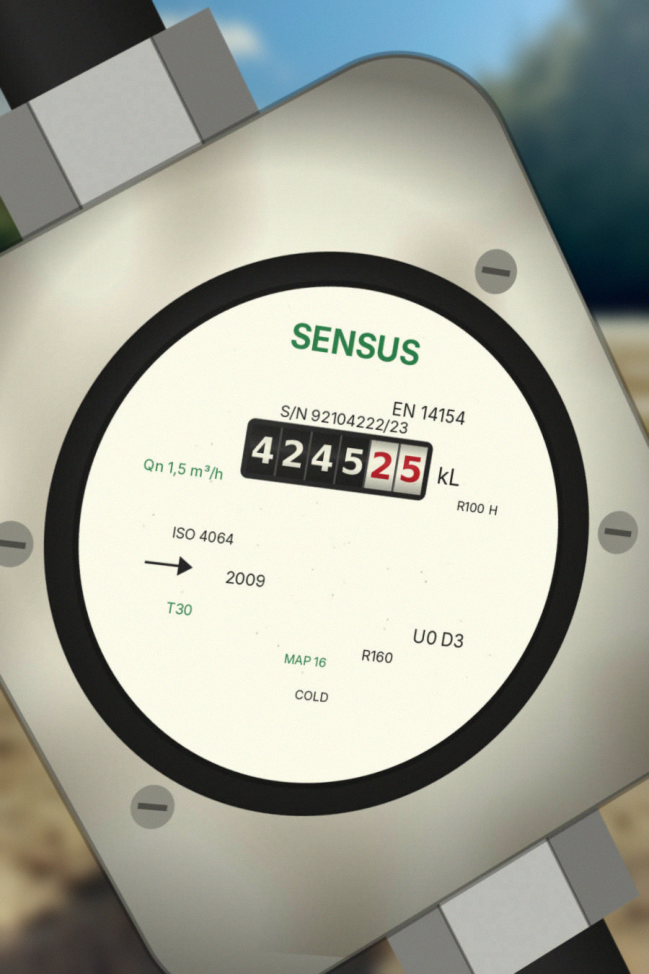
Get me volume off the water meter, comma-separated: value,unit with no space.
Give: 4245.25,kL
